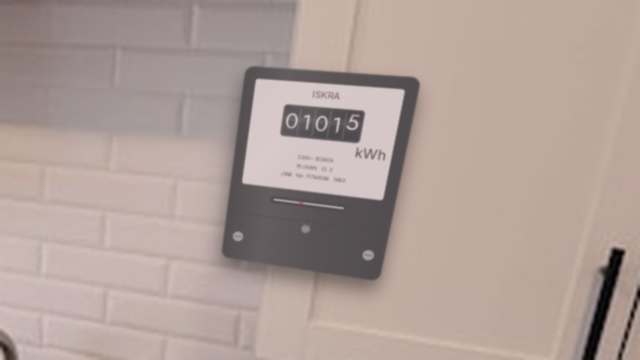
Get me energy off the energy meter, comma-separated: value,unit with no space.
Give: 1015,kWh
